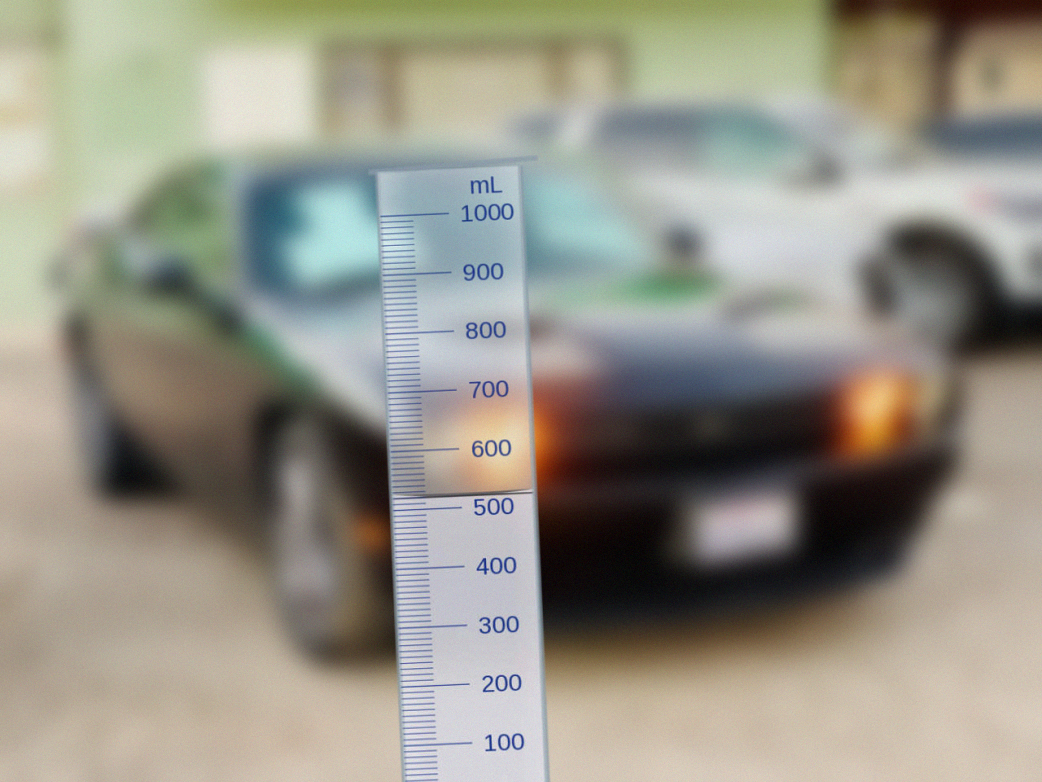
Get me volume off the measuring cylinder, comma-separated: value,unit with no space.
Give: 520,mL
